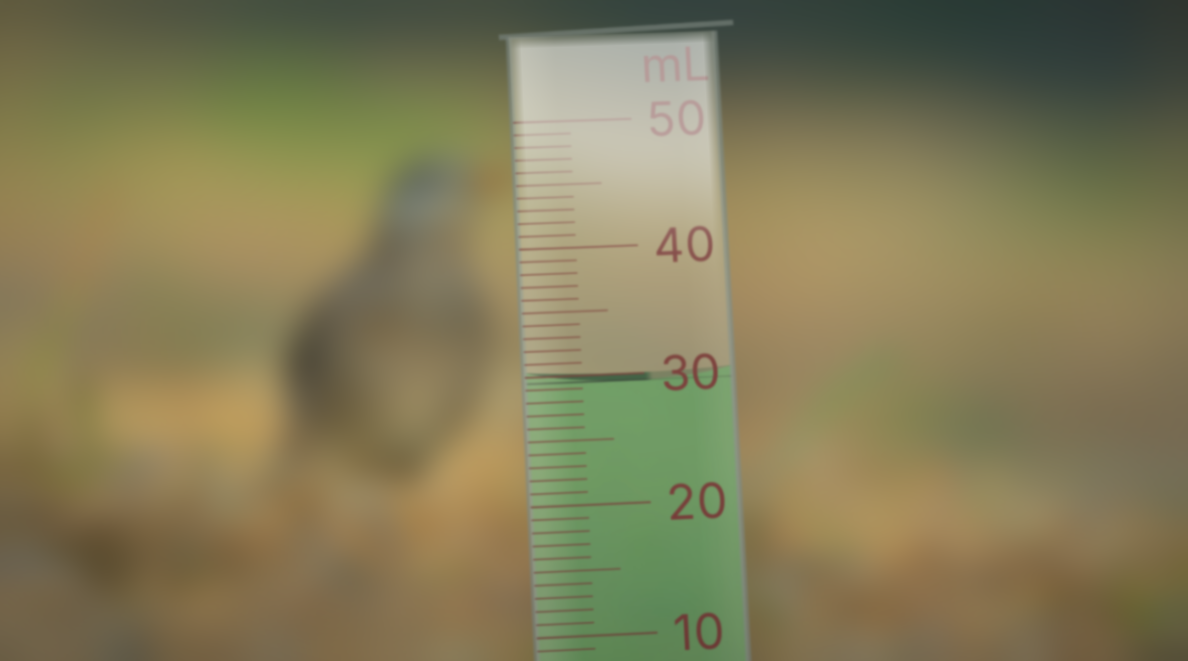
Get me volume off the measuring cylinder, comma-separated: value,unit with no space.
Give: 29.5,mL
